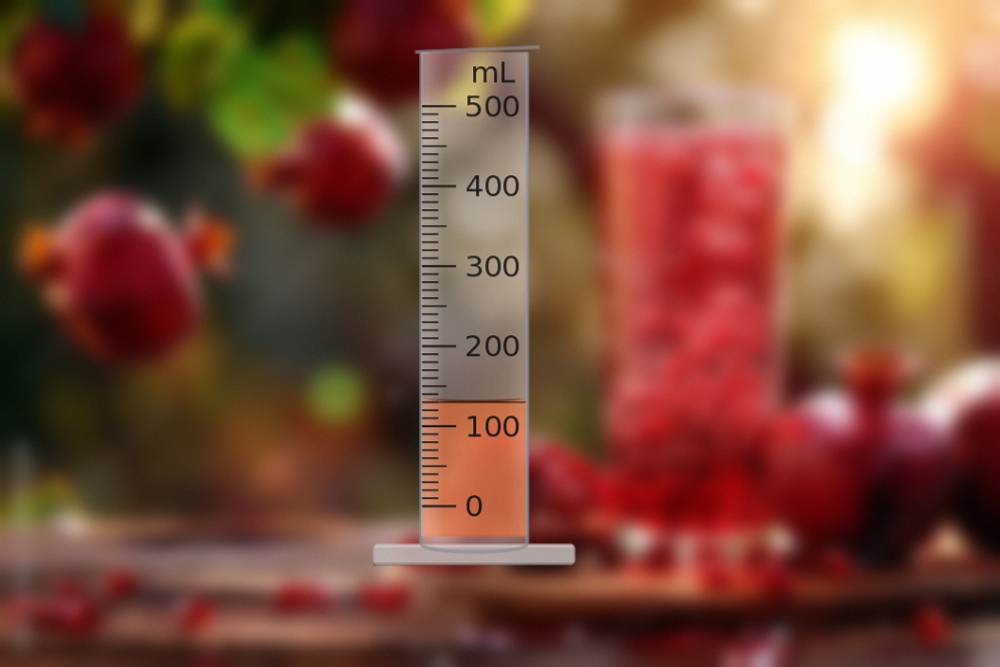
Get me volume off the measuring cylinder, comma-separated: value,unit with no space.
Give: 130,mL
